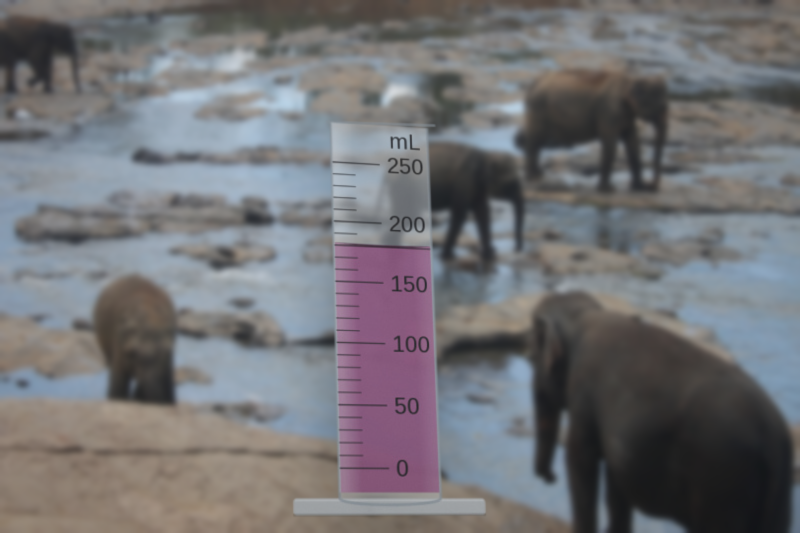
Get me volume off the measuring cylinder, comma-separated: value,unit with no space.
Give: 180,mL
